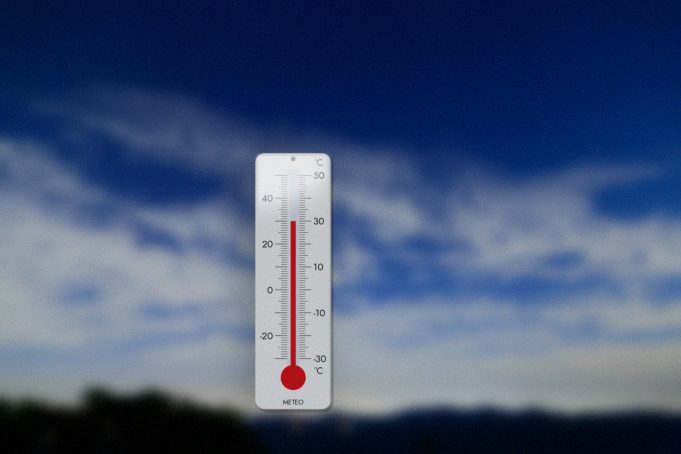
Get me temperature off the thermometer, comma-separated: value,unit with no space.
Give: 30,°C
